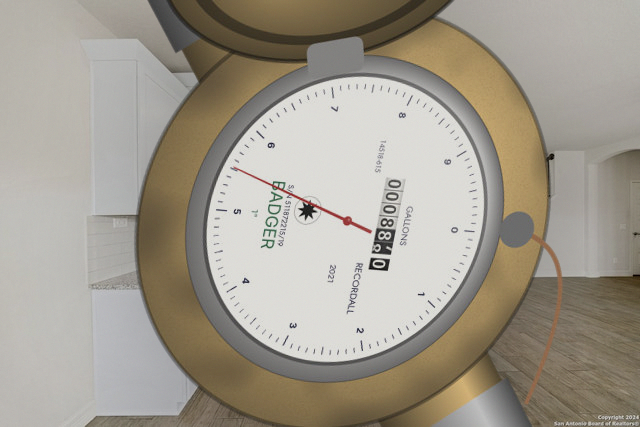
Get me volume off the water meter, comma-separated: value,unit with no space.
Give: 8875.5,gal
